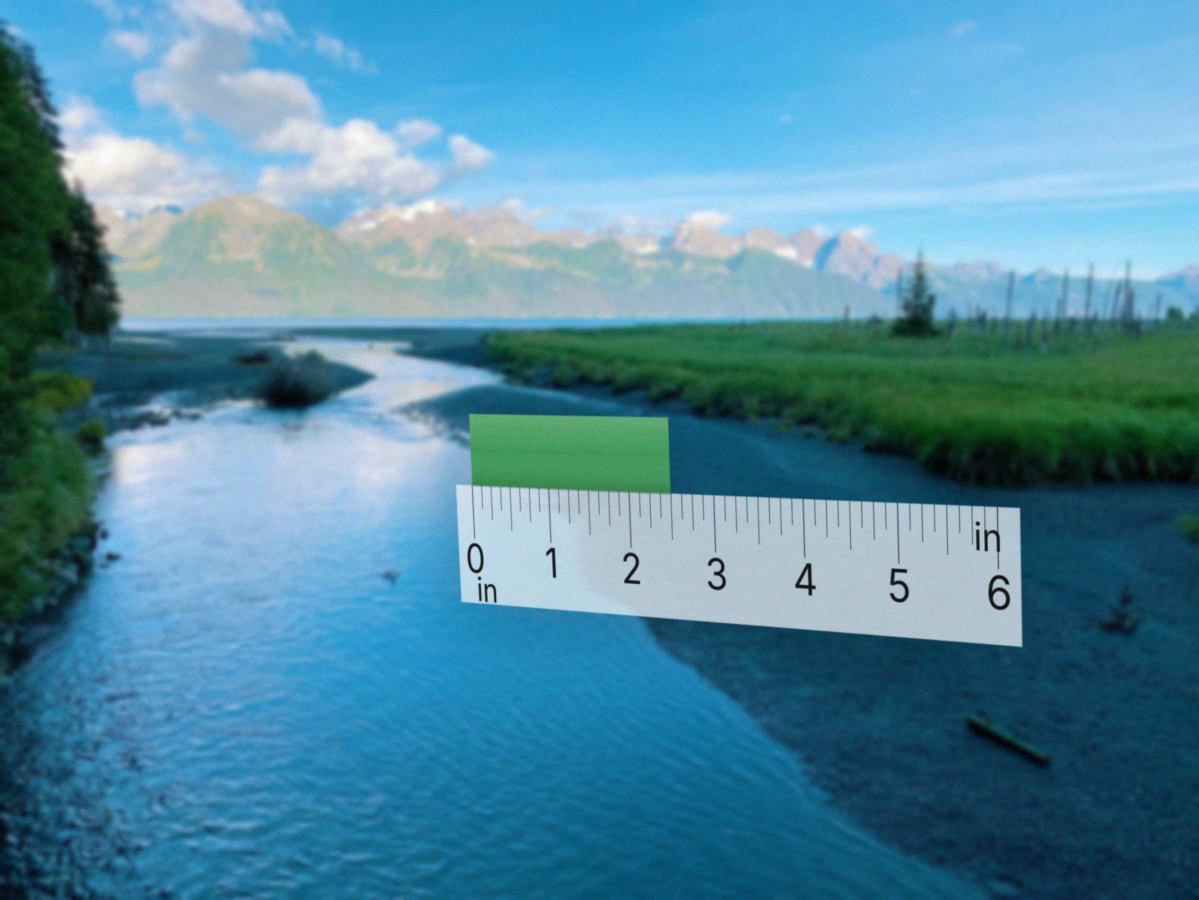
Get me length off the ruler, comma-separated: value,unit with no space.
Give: 2.5,in
